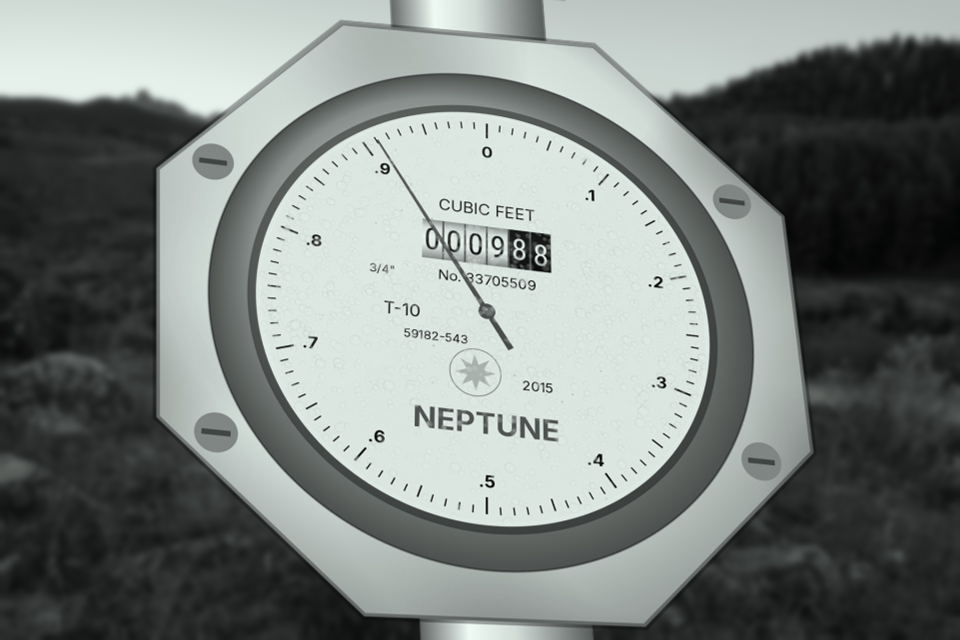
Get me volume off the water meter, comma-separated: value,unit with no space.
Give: 987.91,ft³
